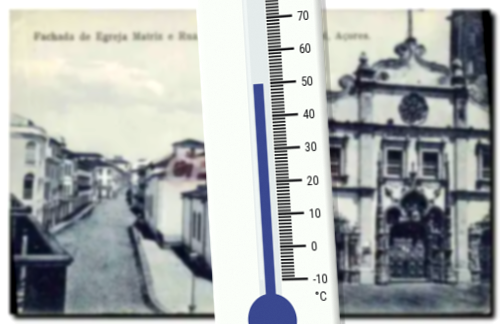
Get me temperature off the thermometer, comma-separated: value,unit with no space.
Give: 50,°C
